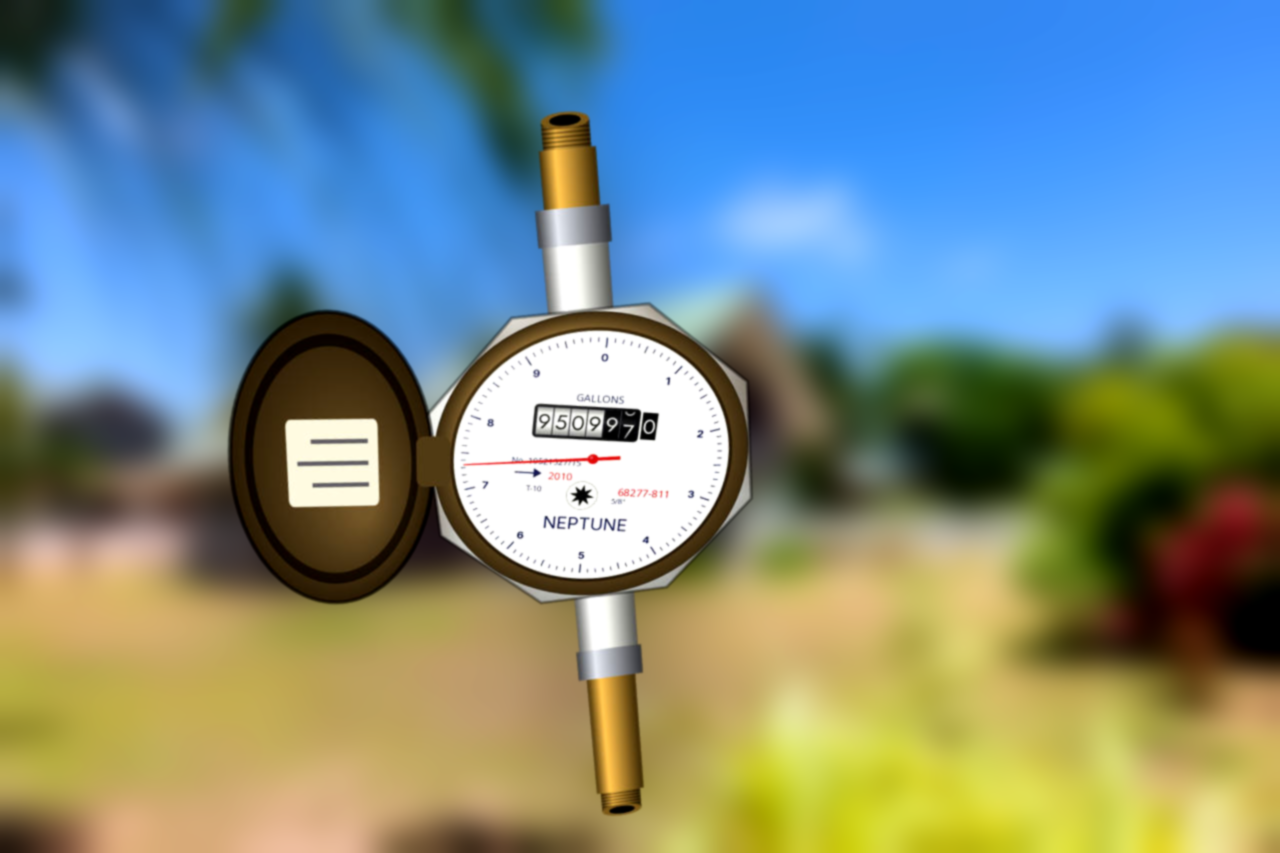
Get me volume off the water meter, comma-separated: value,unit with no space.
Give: 9509967.3,gal
